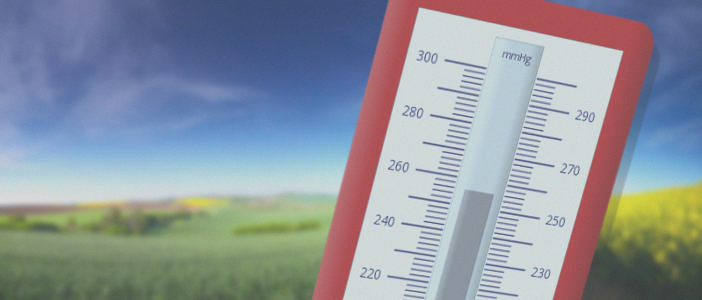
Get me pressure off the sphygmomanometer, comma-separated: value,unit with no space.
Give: 256,mmHg
